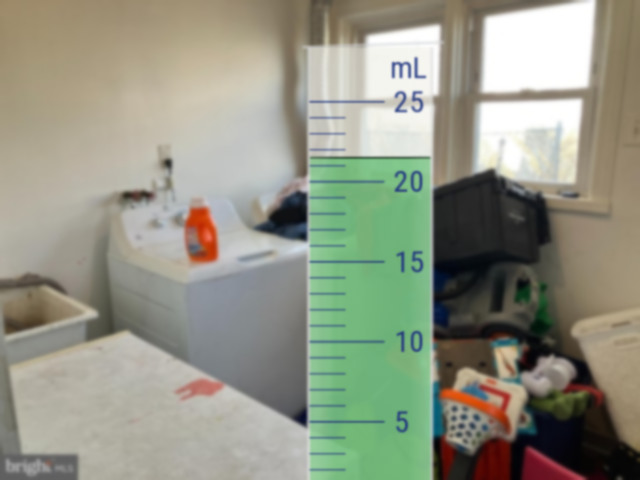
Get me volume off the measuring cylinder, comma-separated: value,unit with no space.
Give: 21.5,mL
